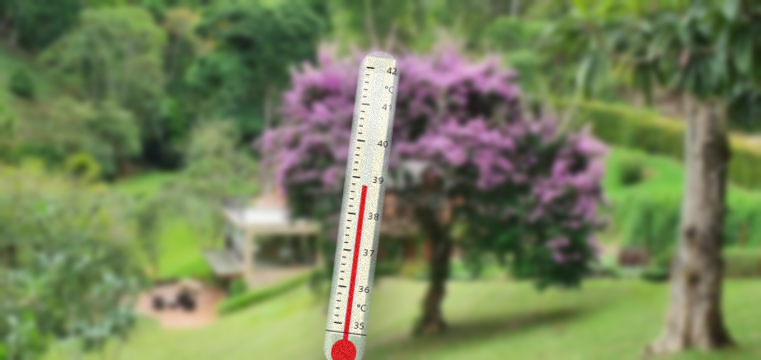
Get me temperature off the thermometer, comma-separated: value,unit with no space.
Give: 38.8,°C
